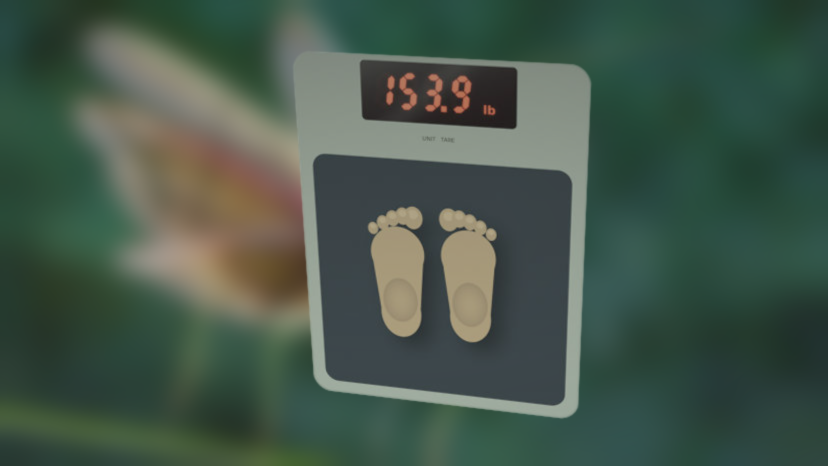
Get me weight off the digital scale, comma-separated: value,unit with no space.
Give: 153.9,lb
